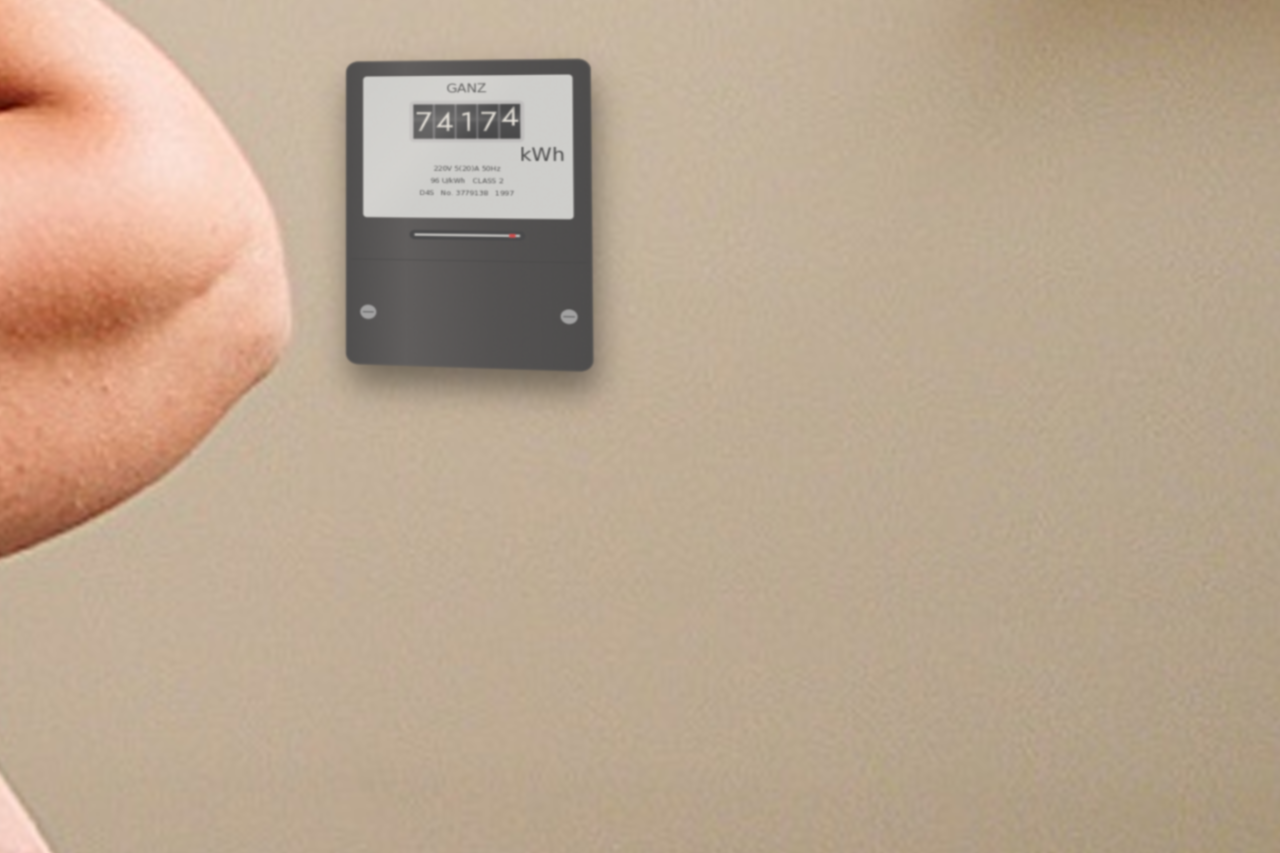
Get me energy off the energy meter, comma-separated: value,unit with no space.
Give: 74174,kWh
